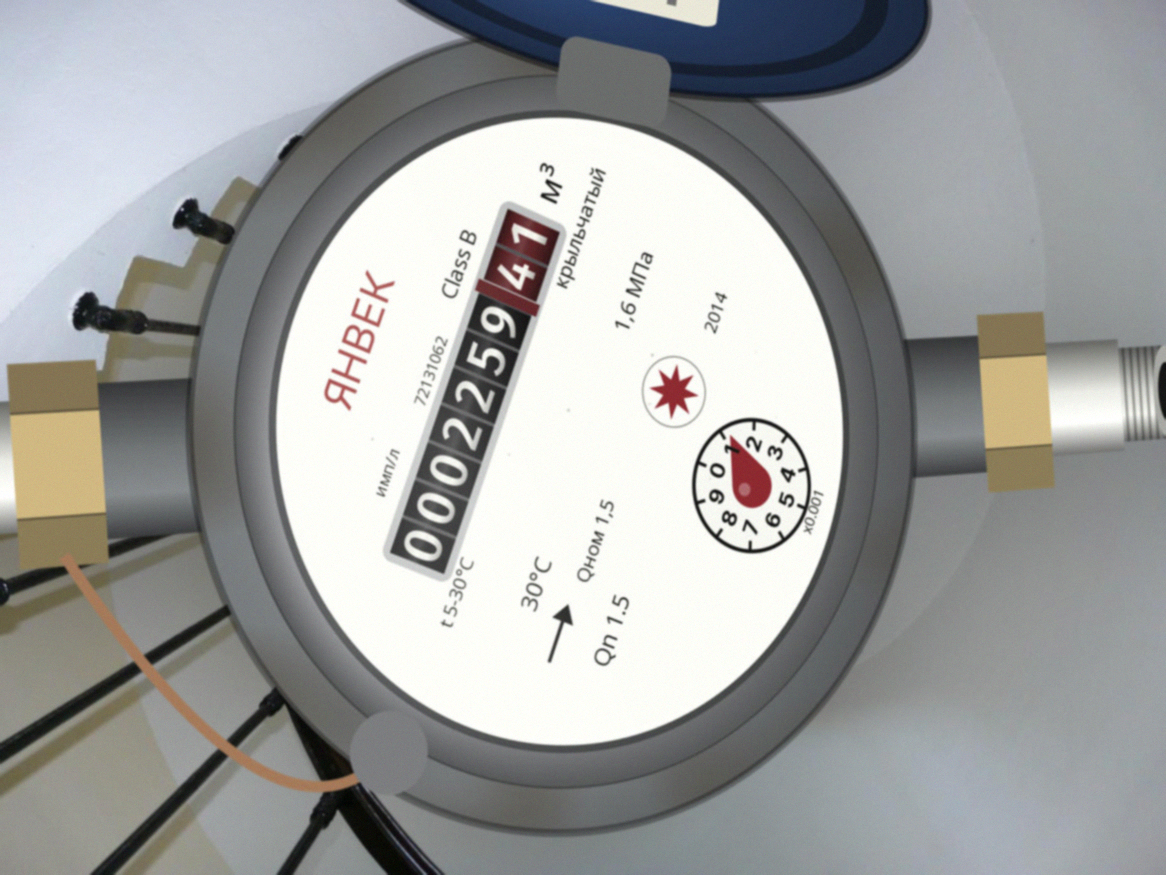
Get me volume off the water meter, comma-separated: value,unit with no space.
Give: 2259.411,m³
